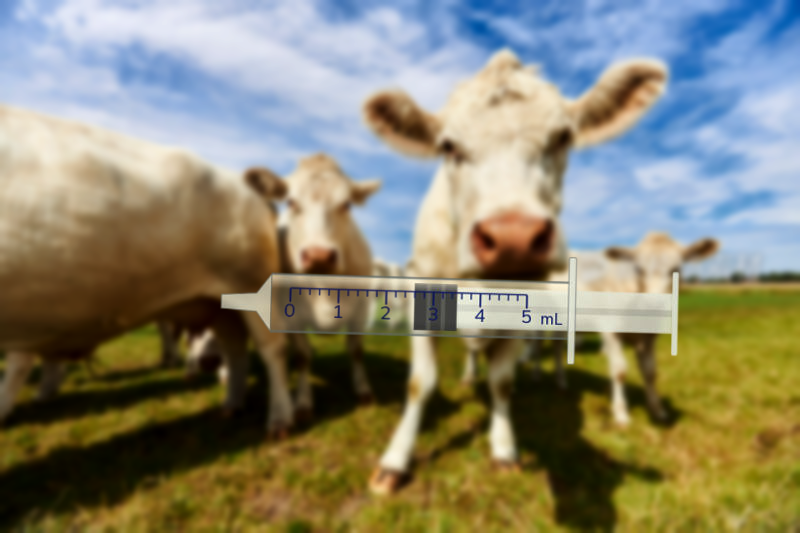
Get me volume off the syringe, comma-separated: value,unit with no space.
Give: 2.6,mL
